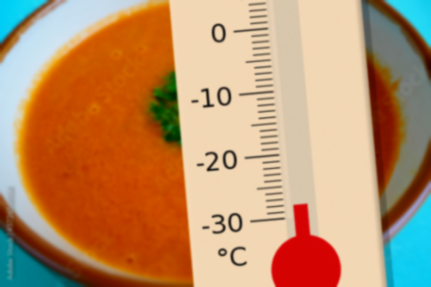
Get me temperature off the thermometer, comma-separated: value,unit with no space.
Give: -28,°C
